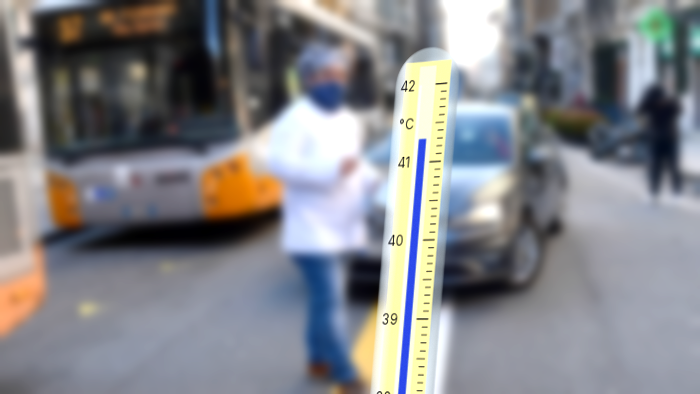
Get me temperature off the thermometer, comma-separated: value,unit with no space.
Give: 41.3,°C
